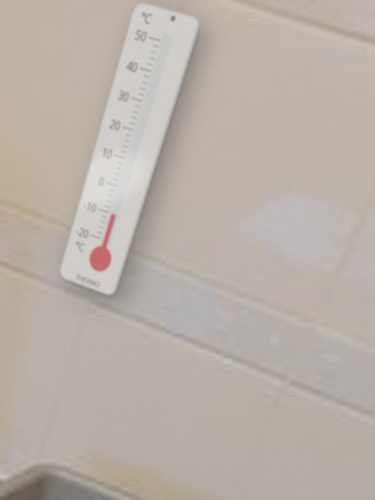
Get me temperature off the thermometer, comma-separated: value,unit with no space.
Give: -10,°C
